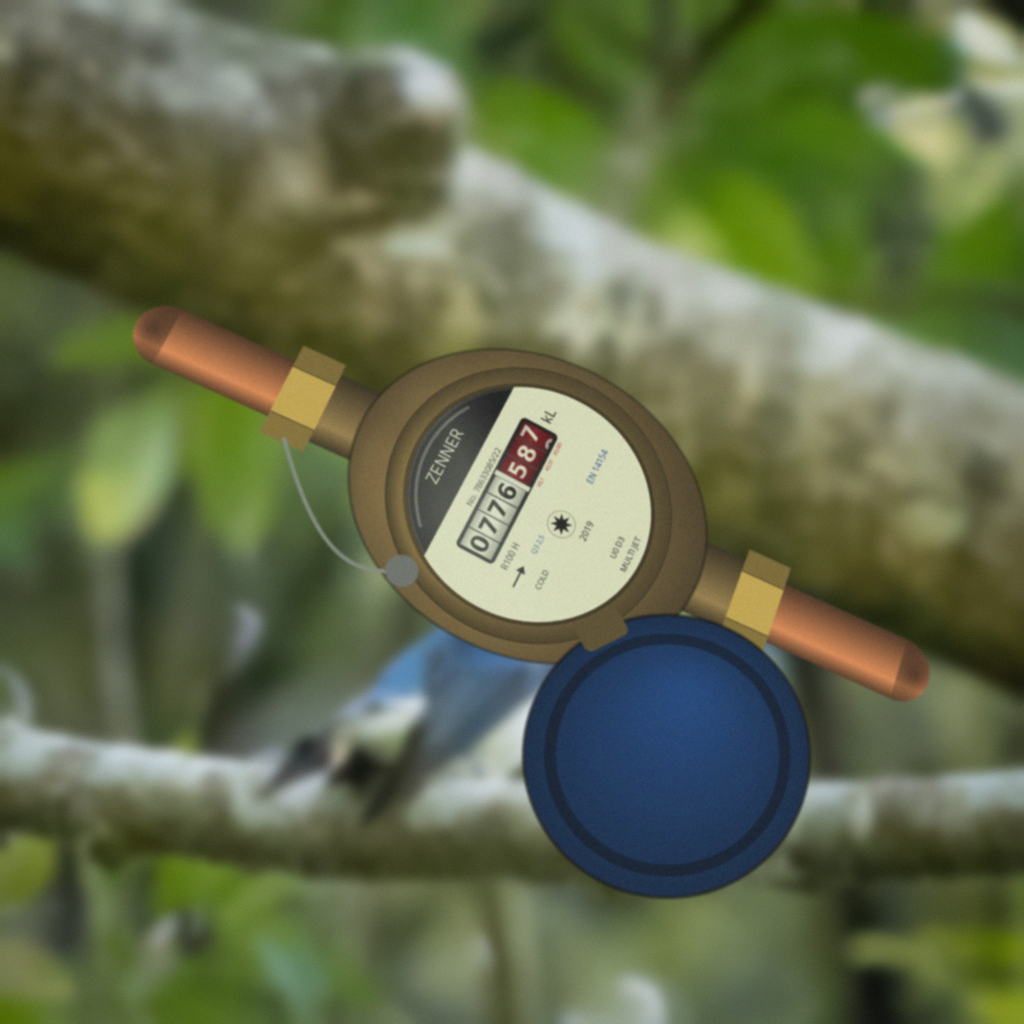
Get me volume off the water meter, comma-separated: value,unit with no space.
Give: 776.587,kL
